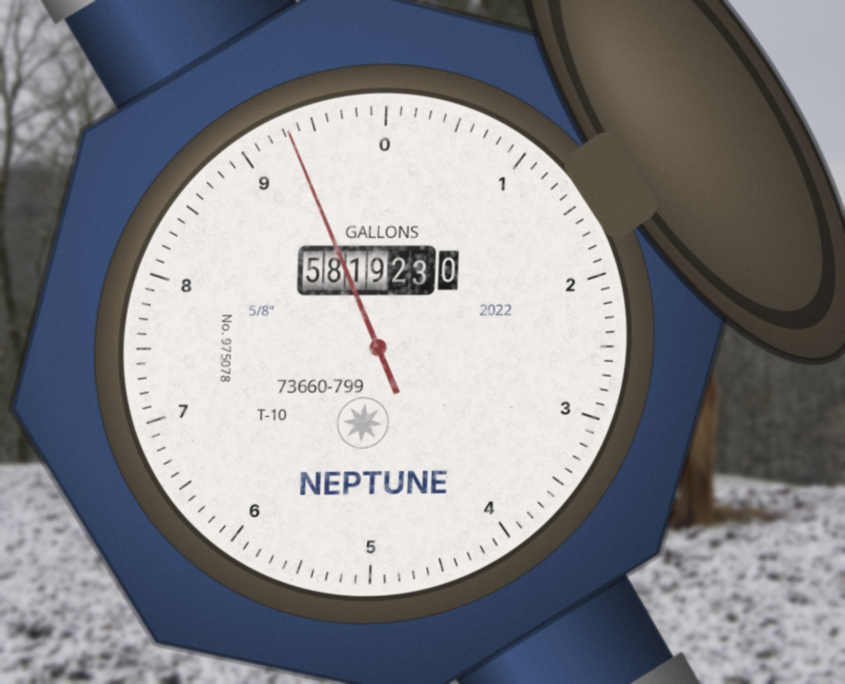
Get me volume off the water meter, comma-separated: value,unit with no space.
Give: 5819229.3,gal
